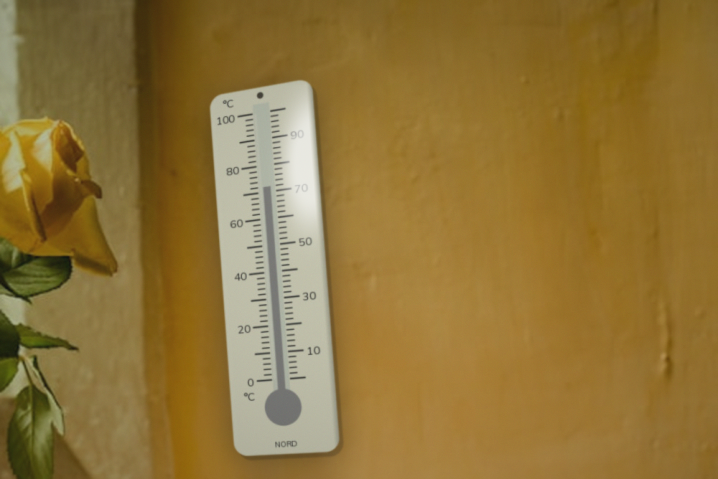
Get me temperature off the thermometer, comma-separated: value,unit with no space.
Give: 72,°C
